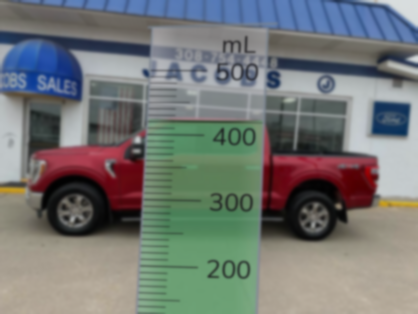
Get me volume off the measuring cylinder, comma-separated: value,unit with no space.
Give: 420,mL
